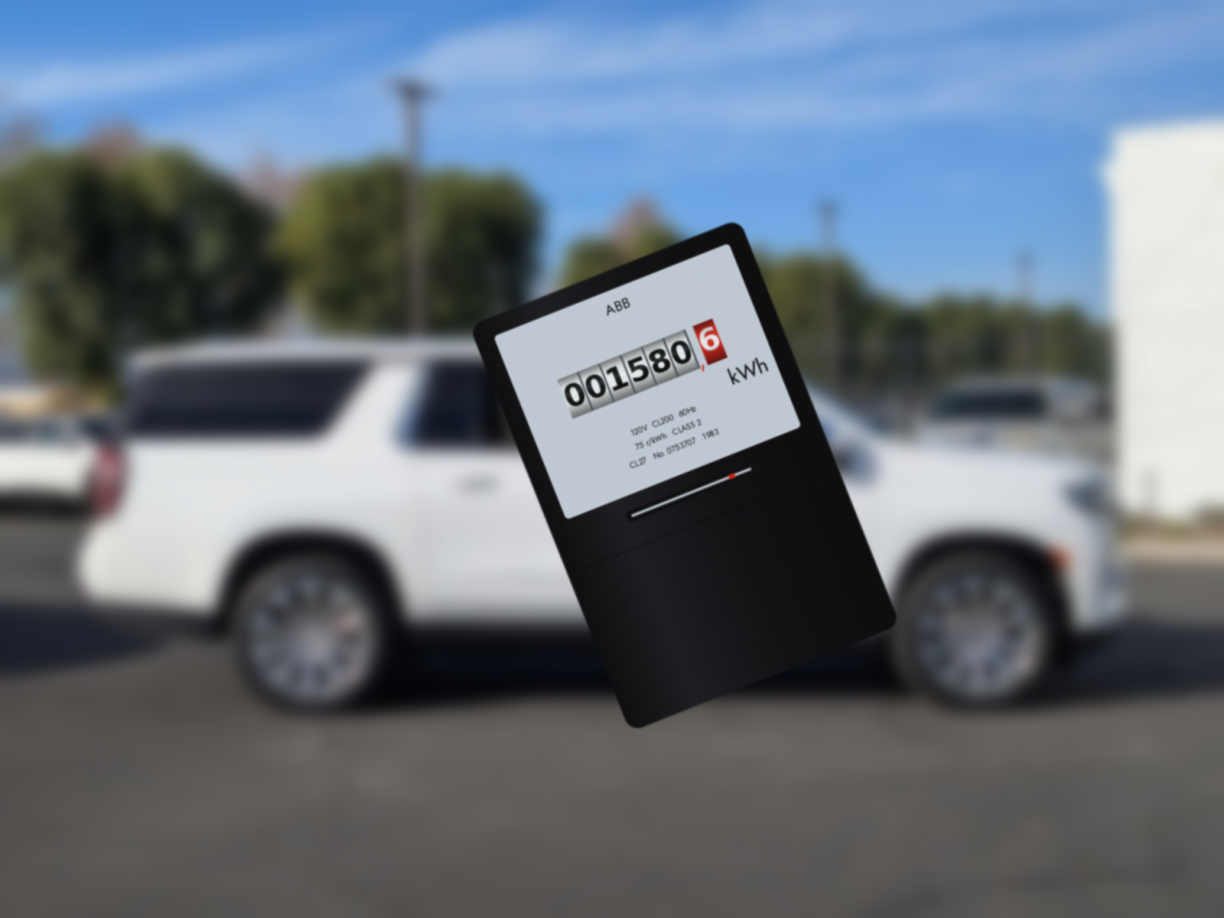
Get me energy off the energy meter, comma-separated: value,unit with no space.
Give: 1580.6,kWh
